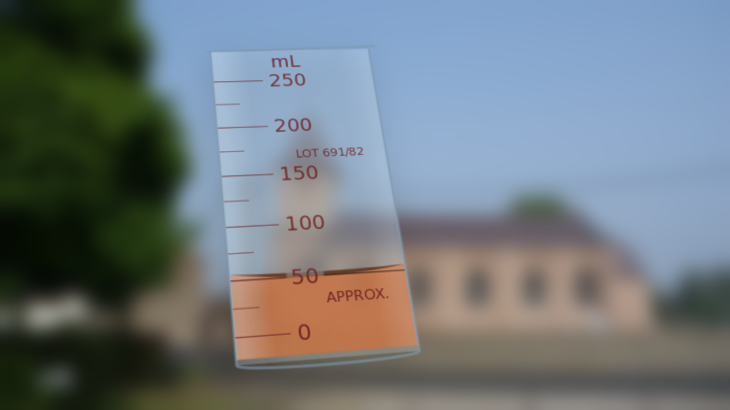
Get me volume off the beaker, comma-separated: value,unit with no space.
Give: 50,mL
